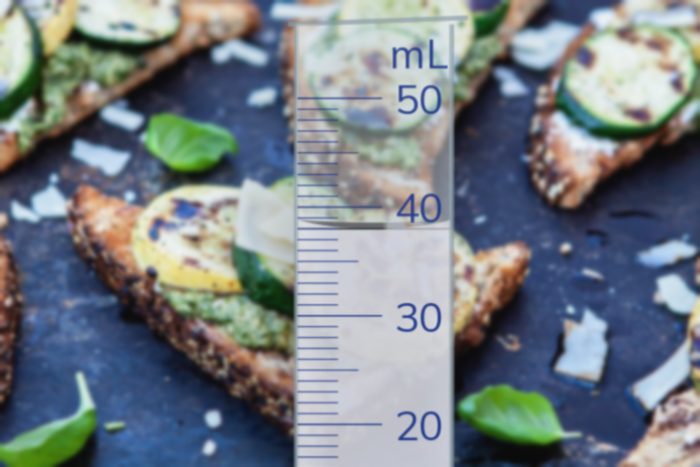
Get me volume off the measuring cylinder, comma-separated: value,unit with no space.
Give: 38,mL
